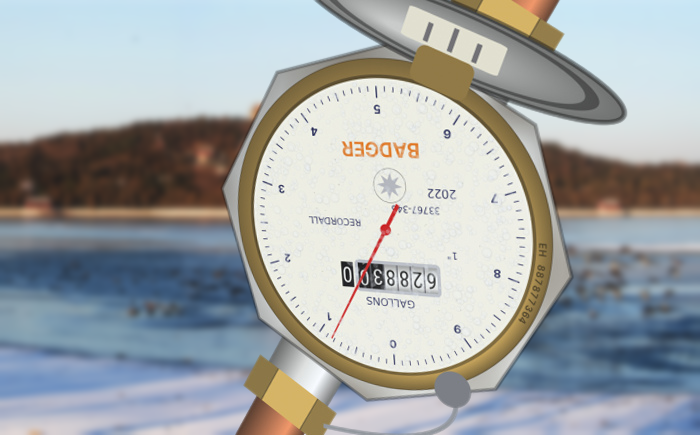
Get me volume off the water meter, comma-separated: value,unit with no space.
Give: 6288300.8,gal
